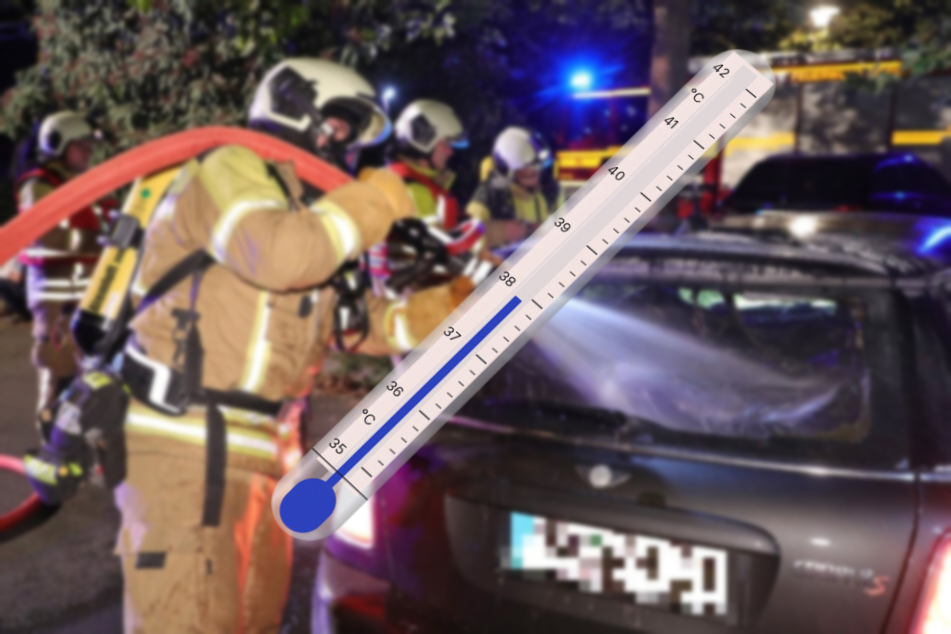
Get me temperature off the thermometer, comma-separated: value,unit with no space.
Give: 37.9,°C
